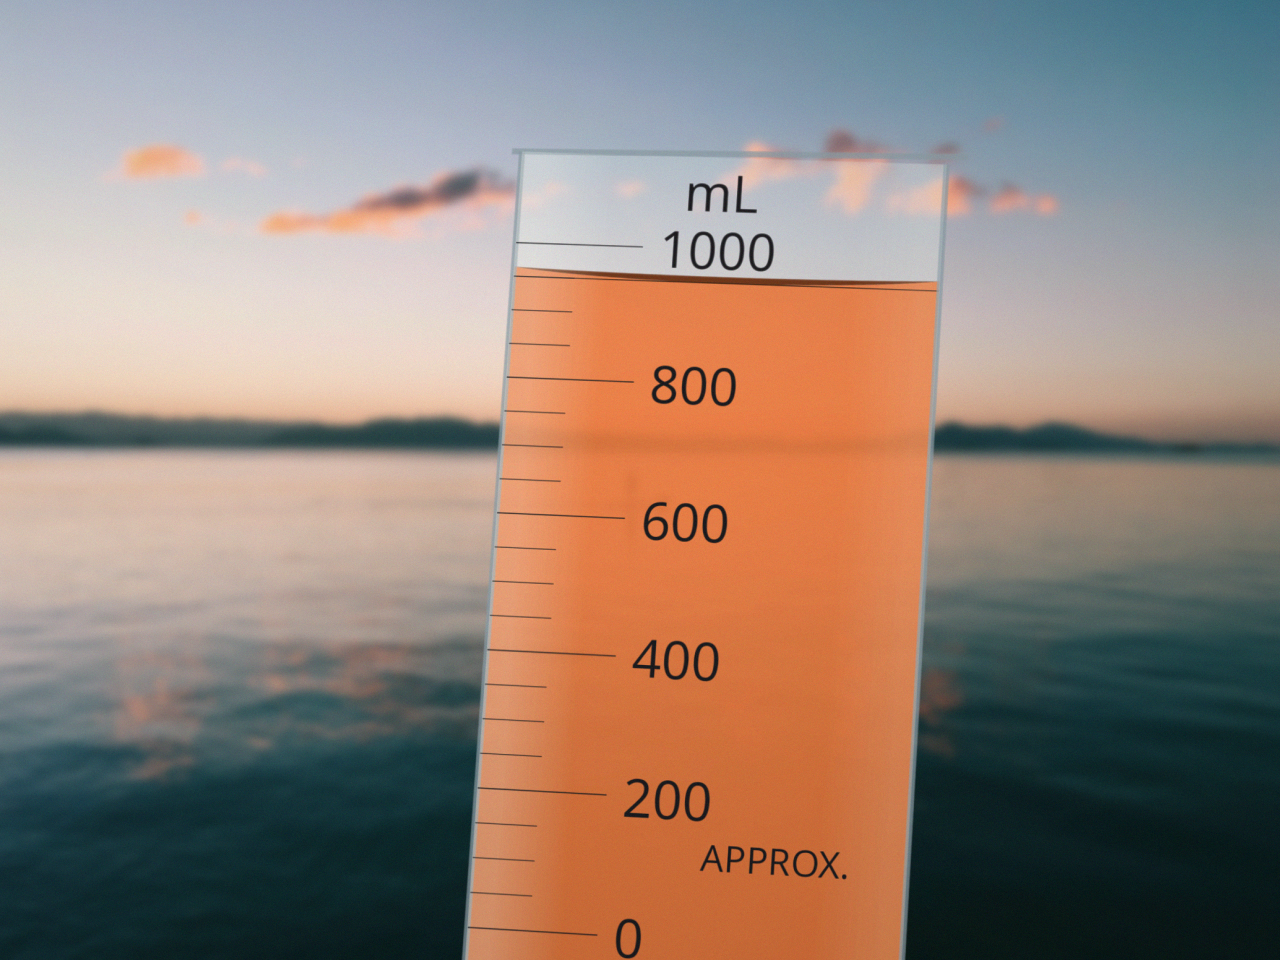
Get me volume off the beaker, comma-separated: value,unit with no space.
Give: 950,mL
